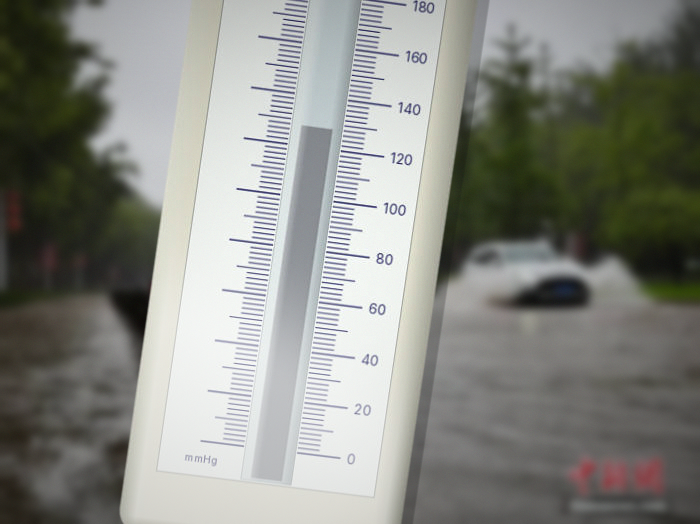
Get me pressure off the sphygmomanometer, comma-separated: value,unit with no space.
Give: 128,mmHg
